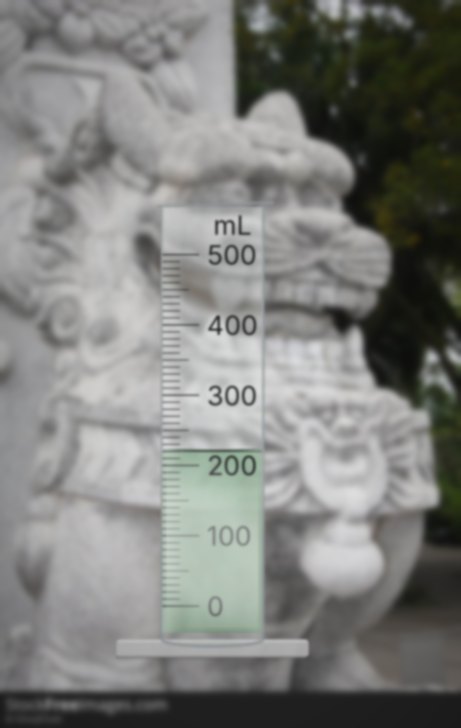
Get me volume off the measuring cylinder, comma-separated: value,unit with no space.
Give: 220,mL
